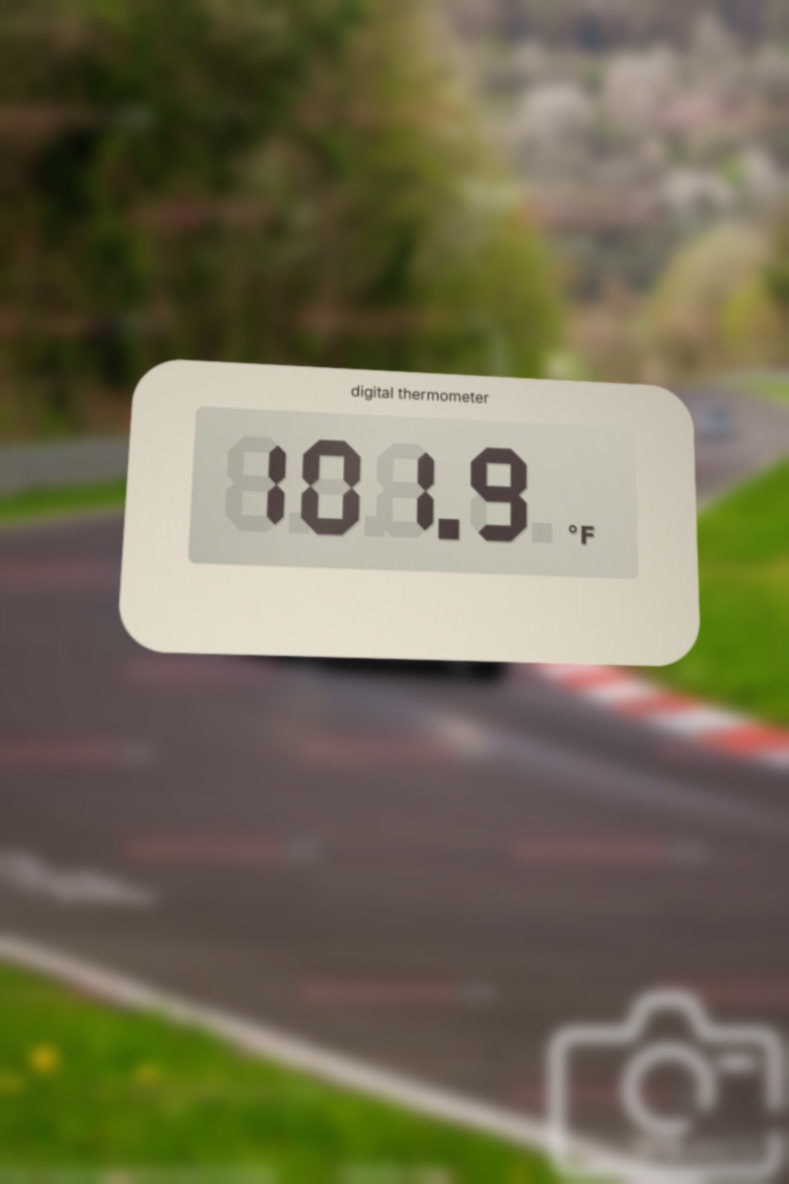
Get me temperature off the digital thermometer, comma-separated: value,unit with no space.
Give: 101.9,°F
